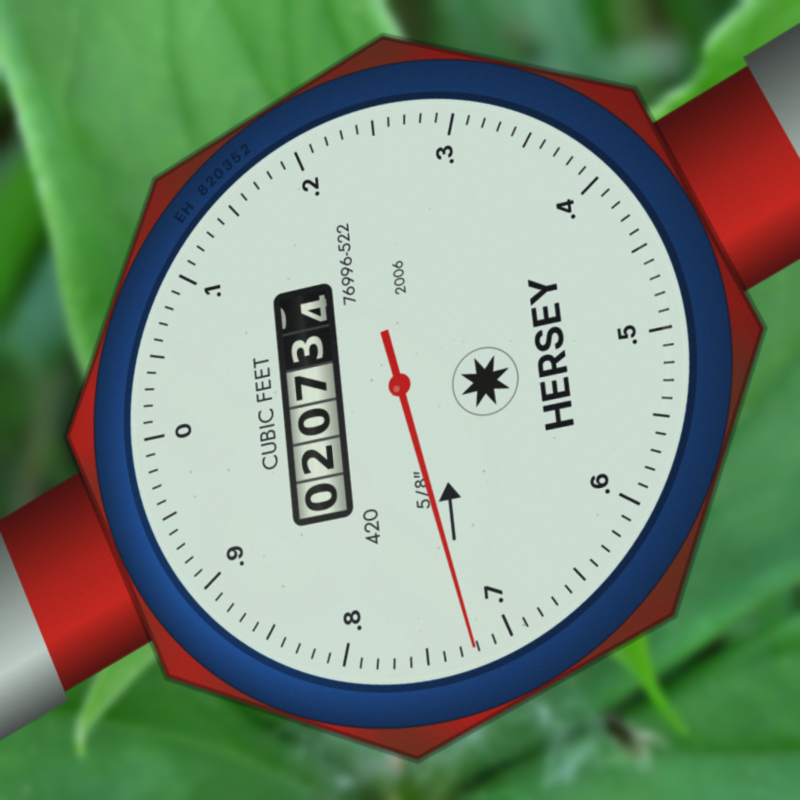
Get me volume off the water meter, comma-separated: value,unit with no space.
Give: 20733.72,ft³
